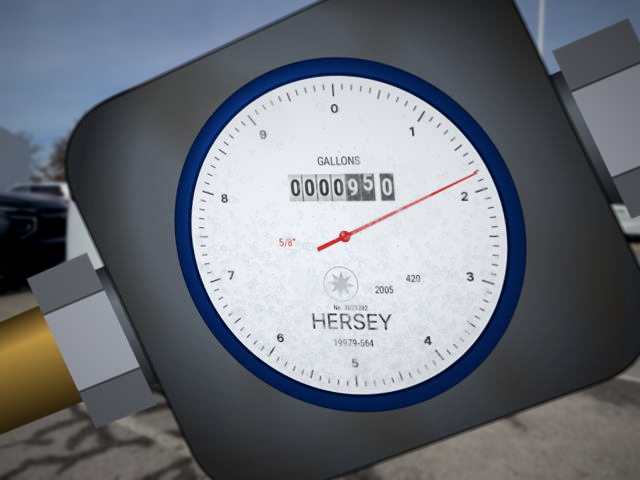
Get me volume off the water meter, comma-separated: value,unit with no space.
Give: 951.8,gal
